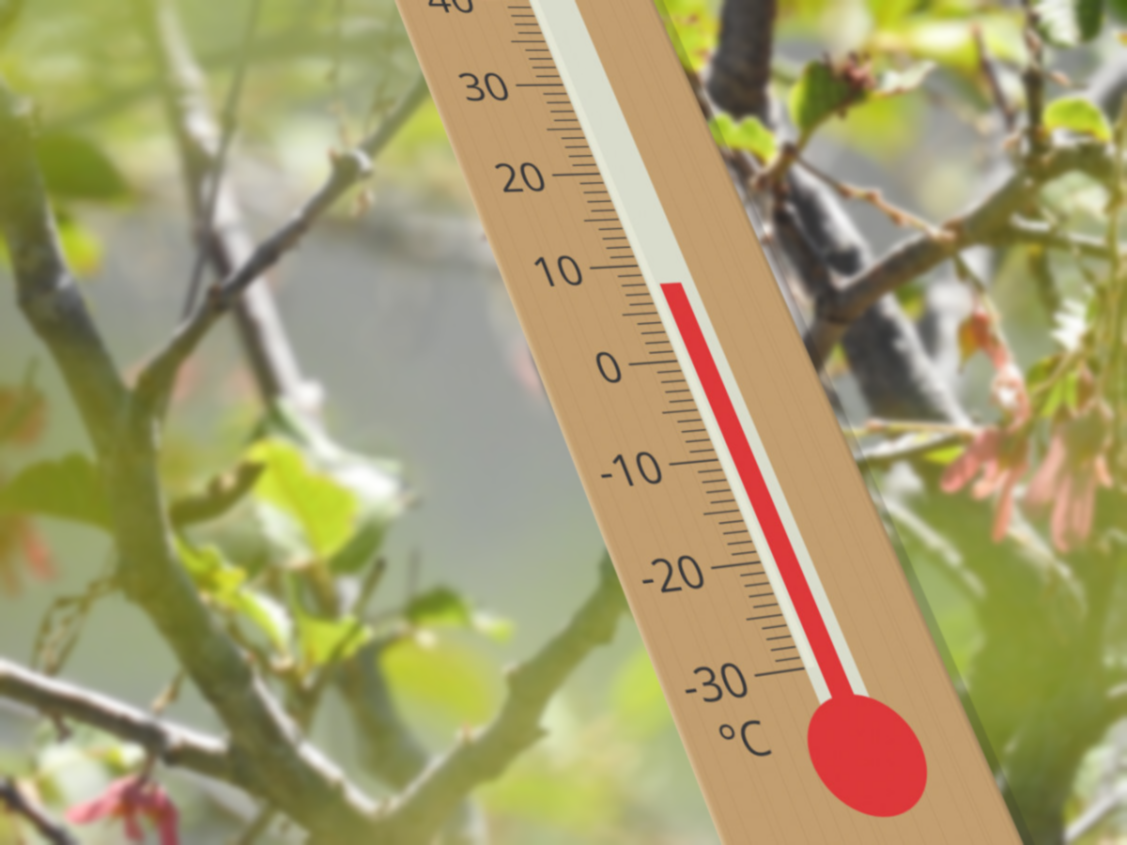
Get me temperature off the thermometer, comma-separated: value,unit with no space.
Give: 8,°C
